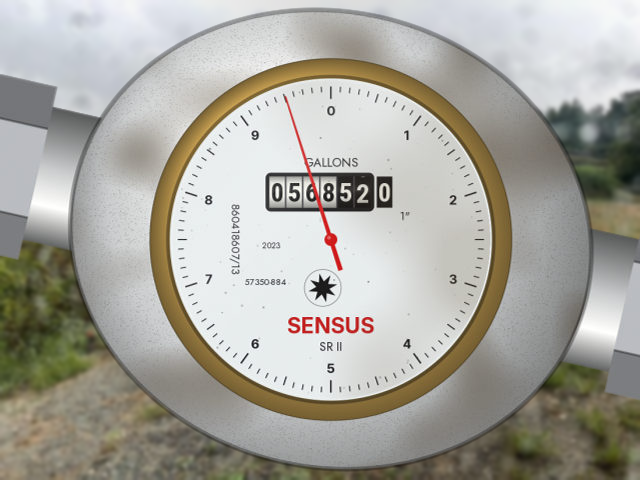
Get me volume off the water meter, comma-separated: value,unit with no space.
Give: 568519.5,gal
